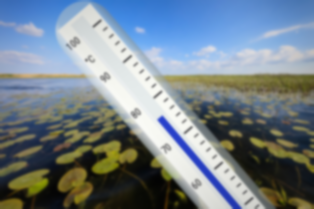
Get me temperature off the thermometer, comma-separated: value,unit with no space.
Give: 76,°C
